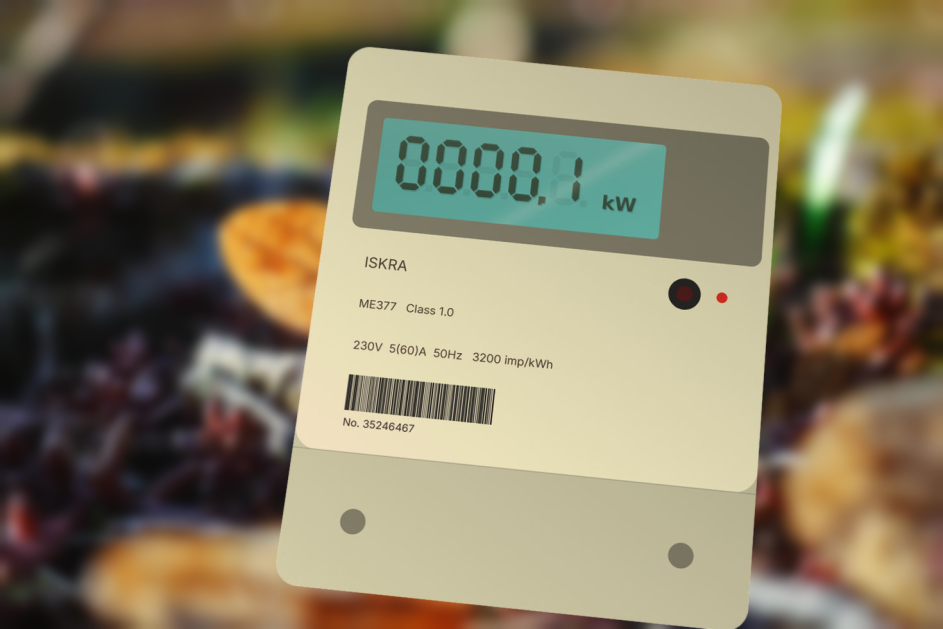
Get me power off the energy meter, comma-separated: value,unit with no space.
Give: 0.1,kW
